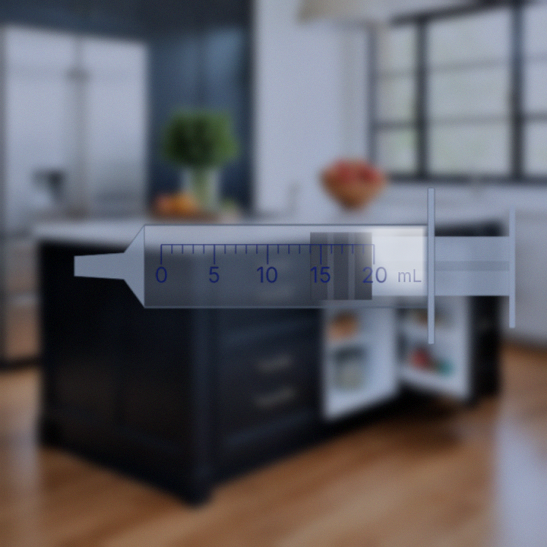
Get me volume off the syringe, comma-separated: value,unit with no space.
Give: 14,mL
